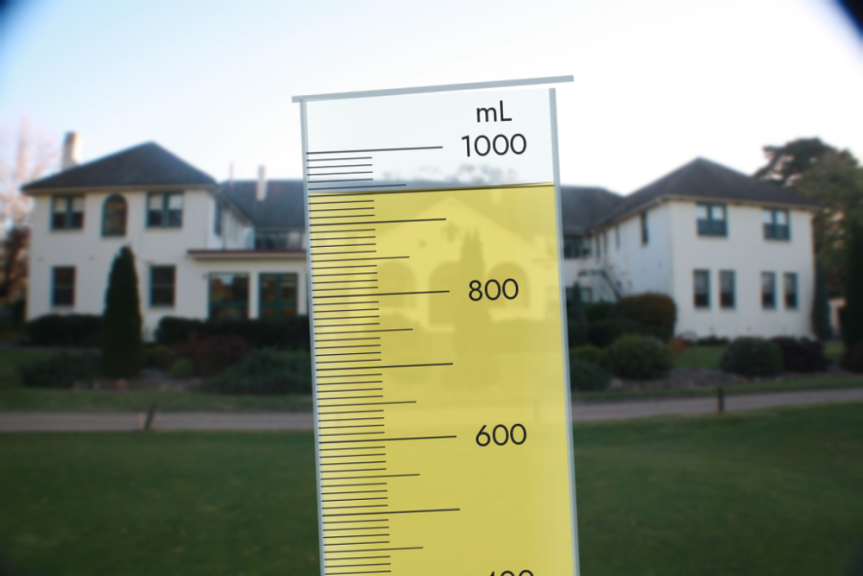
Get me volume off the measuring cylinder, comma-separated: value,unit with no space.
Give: 940,mL
